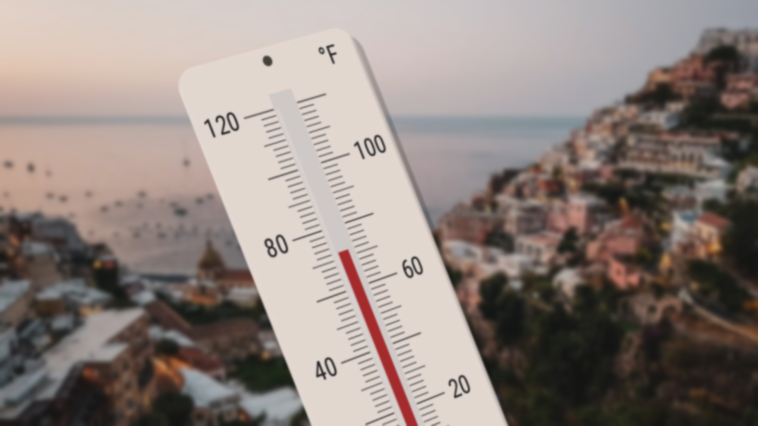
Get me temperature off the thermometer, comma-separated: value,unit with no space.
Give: 72,°F
